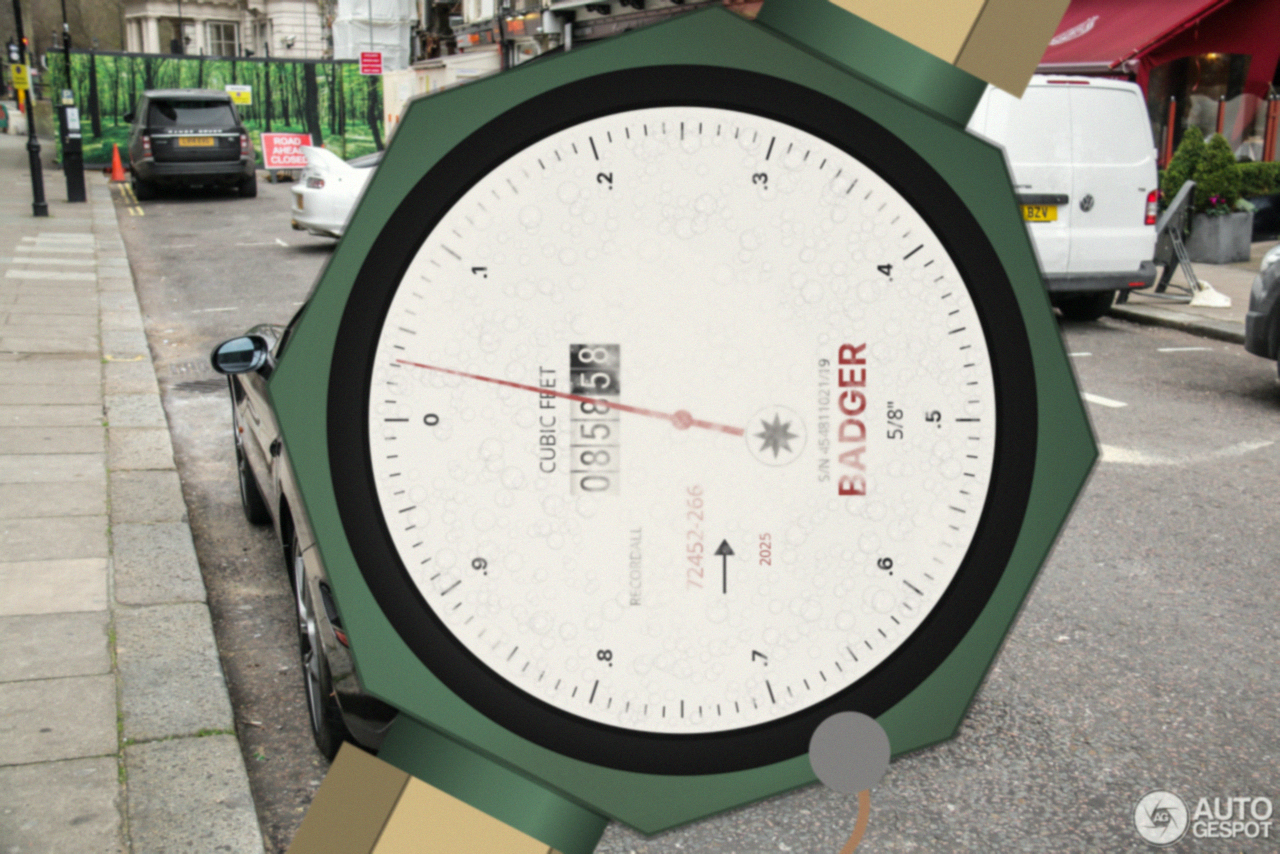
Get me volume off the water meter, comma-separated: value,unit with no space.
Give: 85858.03,ft³
